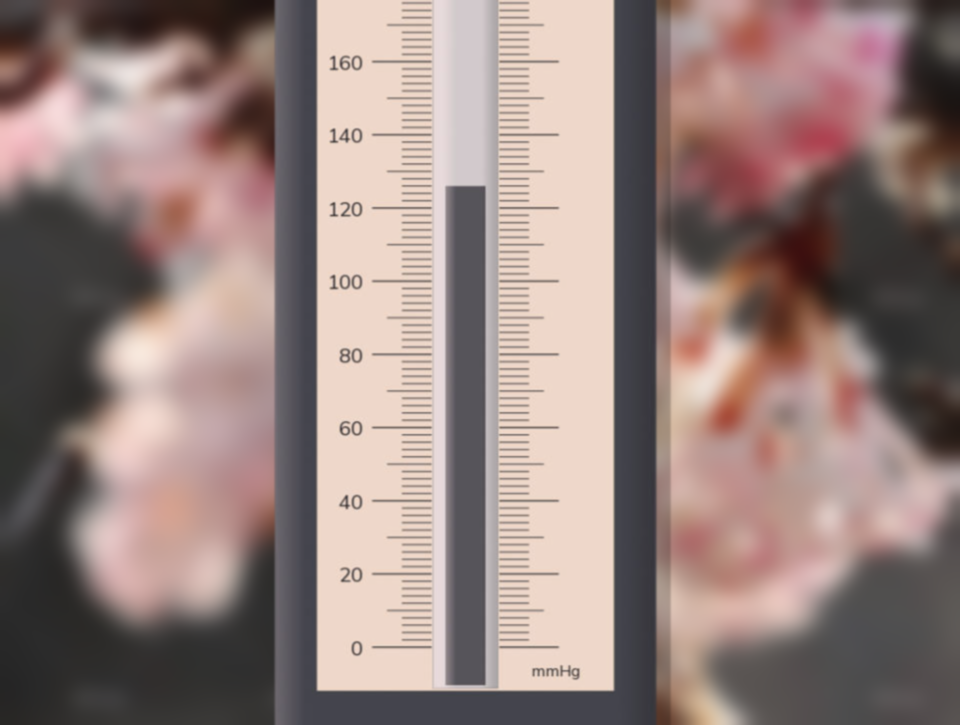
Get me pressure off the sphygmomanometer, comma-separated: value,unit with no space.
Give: 126,mmHg
